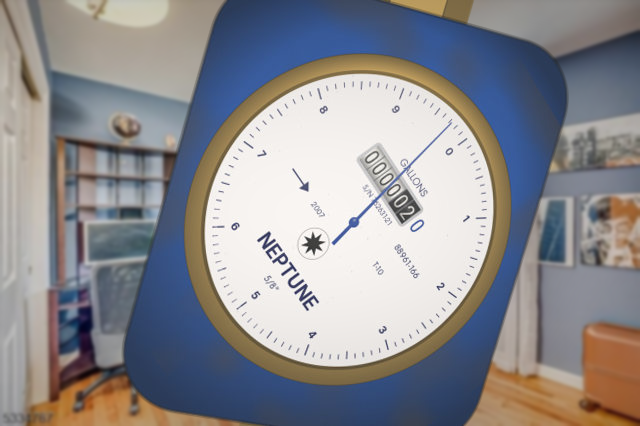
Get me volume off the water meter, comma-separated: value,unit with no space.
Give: 19.7,gal
